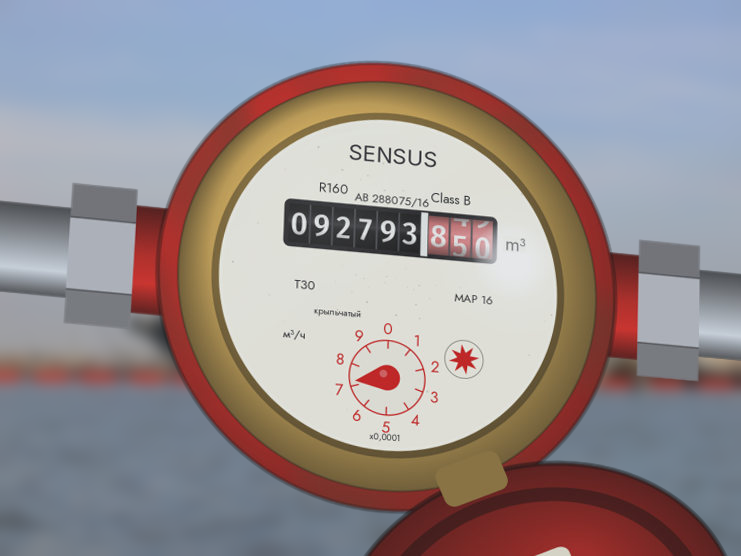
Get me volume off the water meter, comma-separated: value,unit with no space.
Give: 92793.8497,m³
